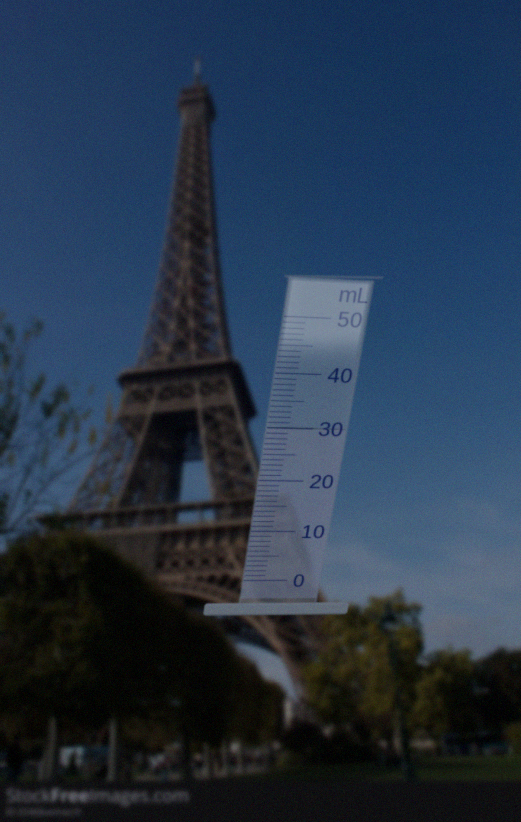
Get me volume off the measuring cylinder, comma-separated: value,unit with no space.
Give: 30,mL
